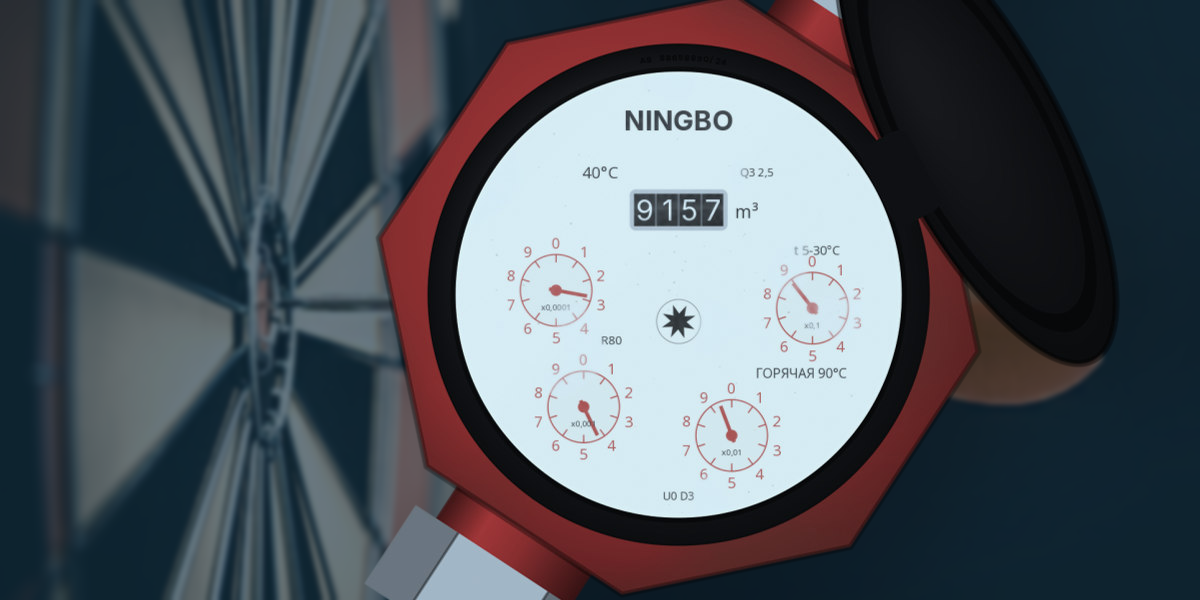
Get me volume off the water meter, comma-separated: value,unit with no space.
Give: 9157.8942,m³
